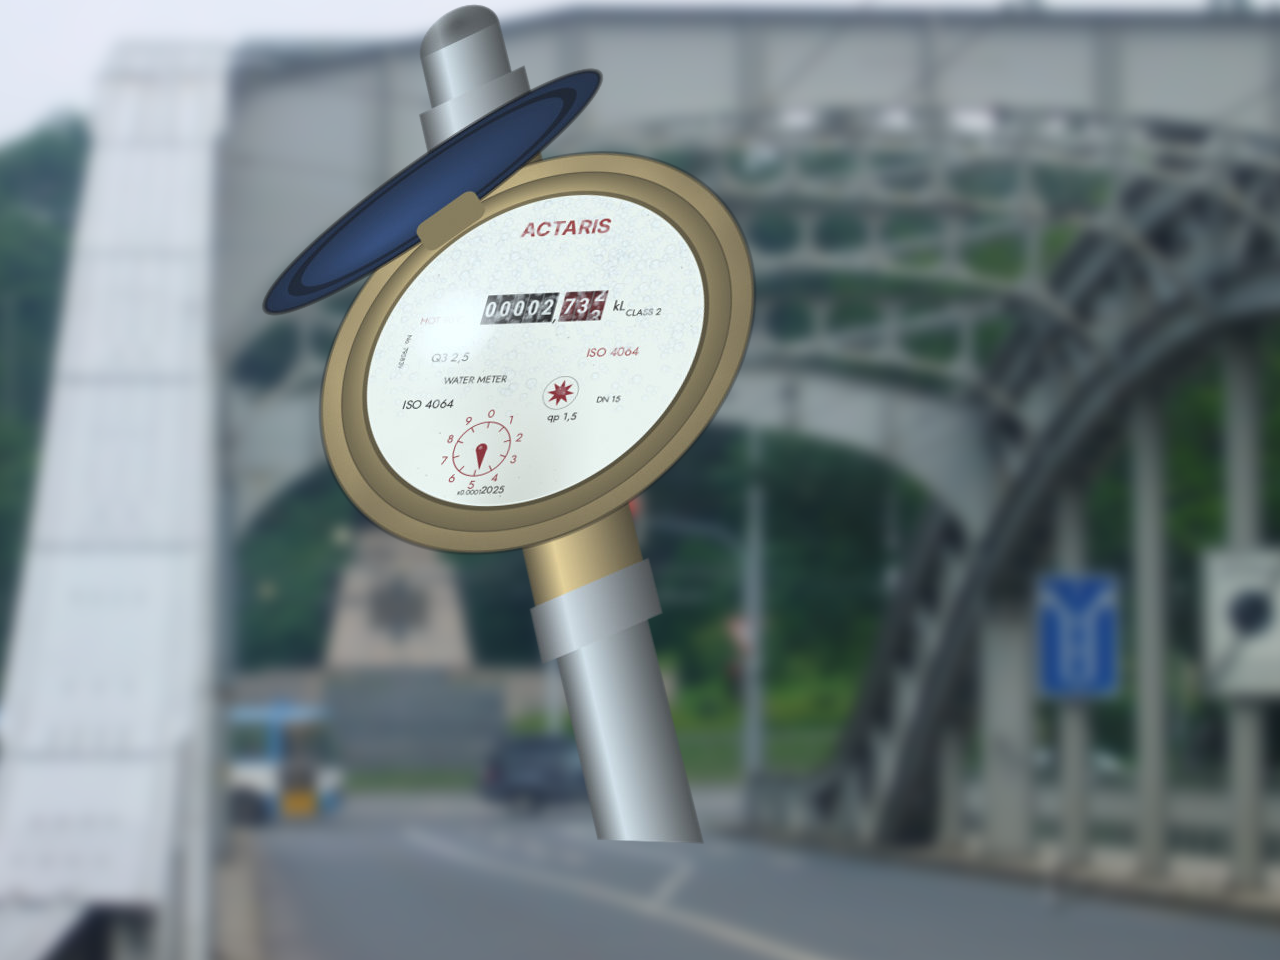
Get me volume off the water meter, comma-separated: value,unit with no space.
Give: 2.7324,kL
